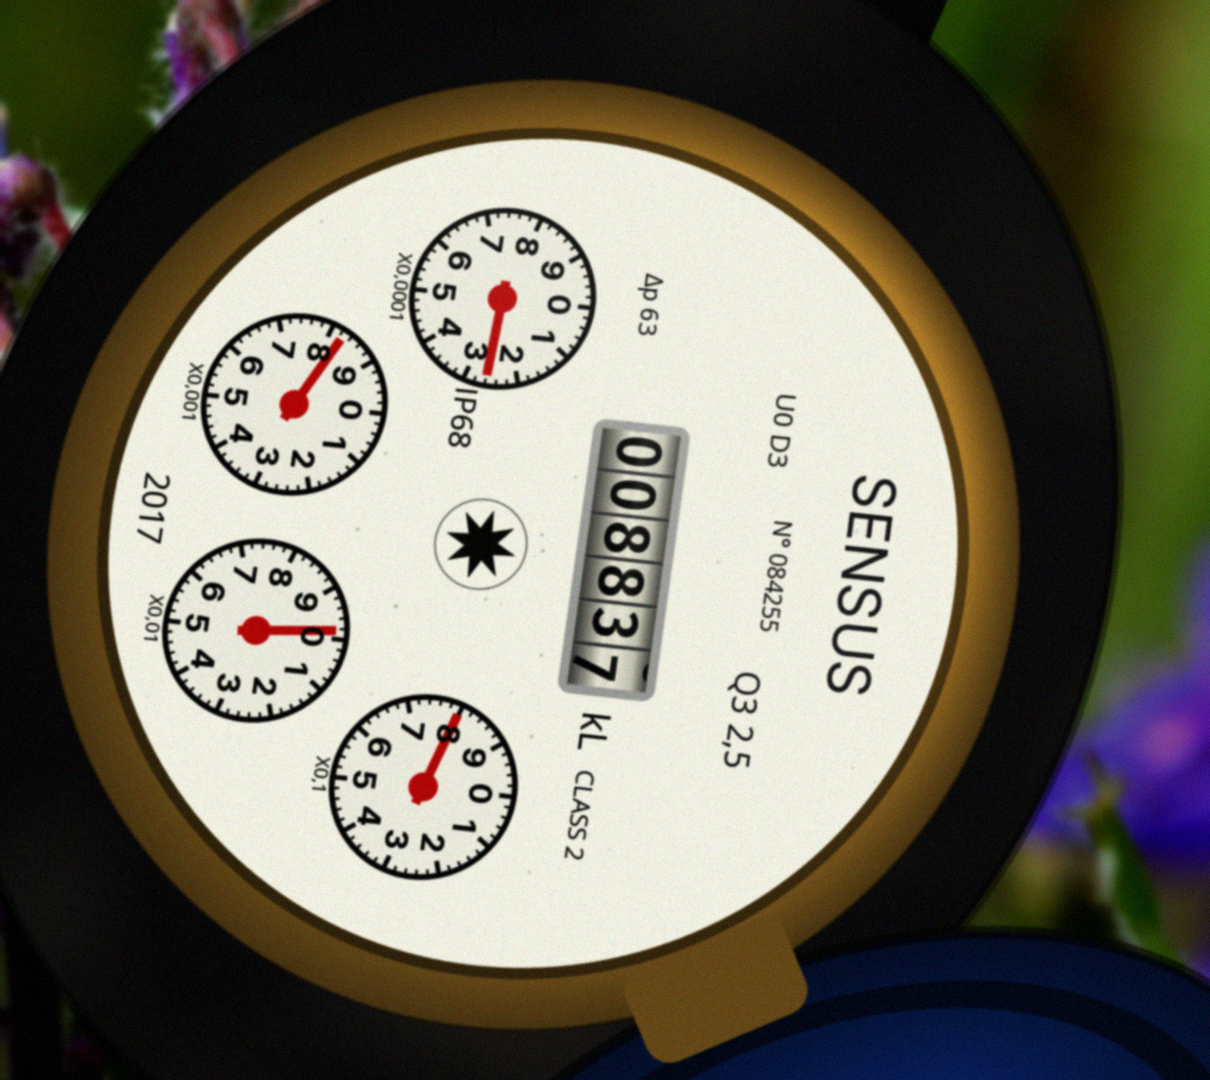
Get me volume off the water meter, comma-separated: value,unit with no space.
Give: 8836.7982,kL
